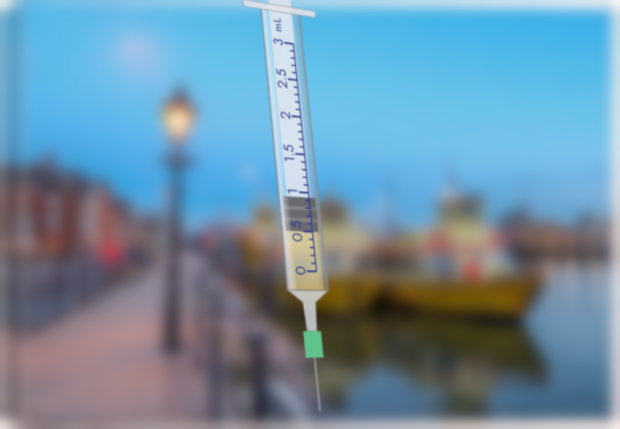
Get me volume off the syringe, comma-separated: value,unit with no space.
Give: 0.5,mL
